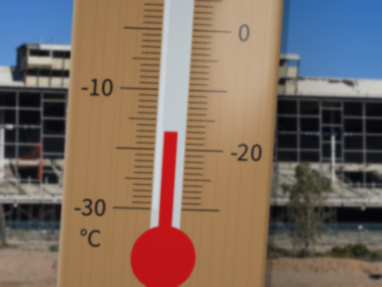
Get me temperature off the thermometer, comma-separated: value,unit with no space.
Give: -17,°C
